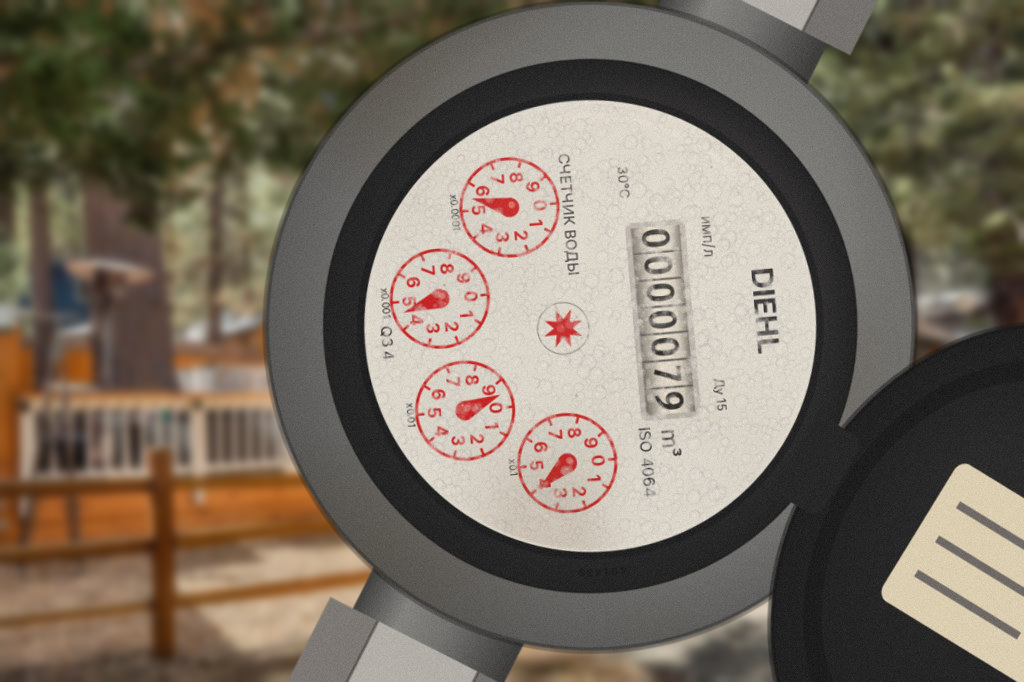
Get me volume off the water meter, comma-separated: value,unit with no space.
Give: 79.3945,m³
